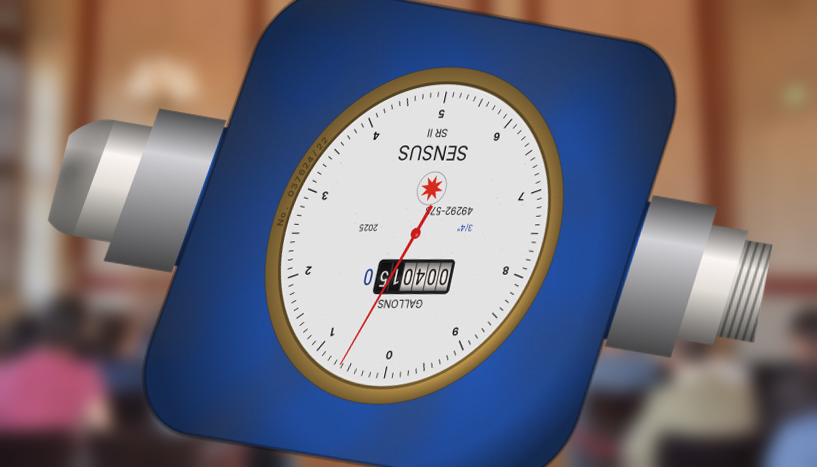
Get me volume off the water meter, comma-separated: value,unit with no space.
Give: 40150.6,gal
